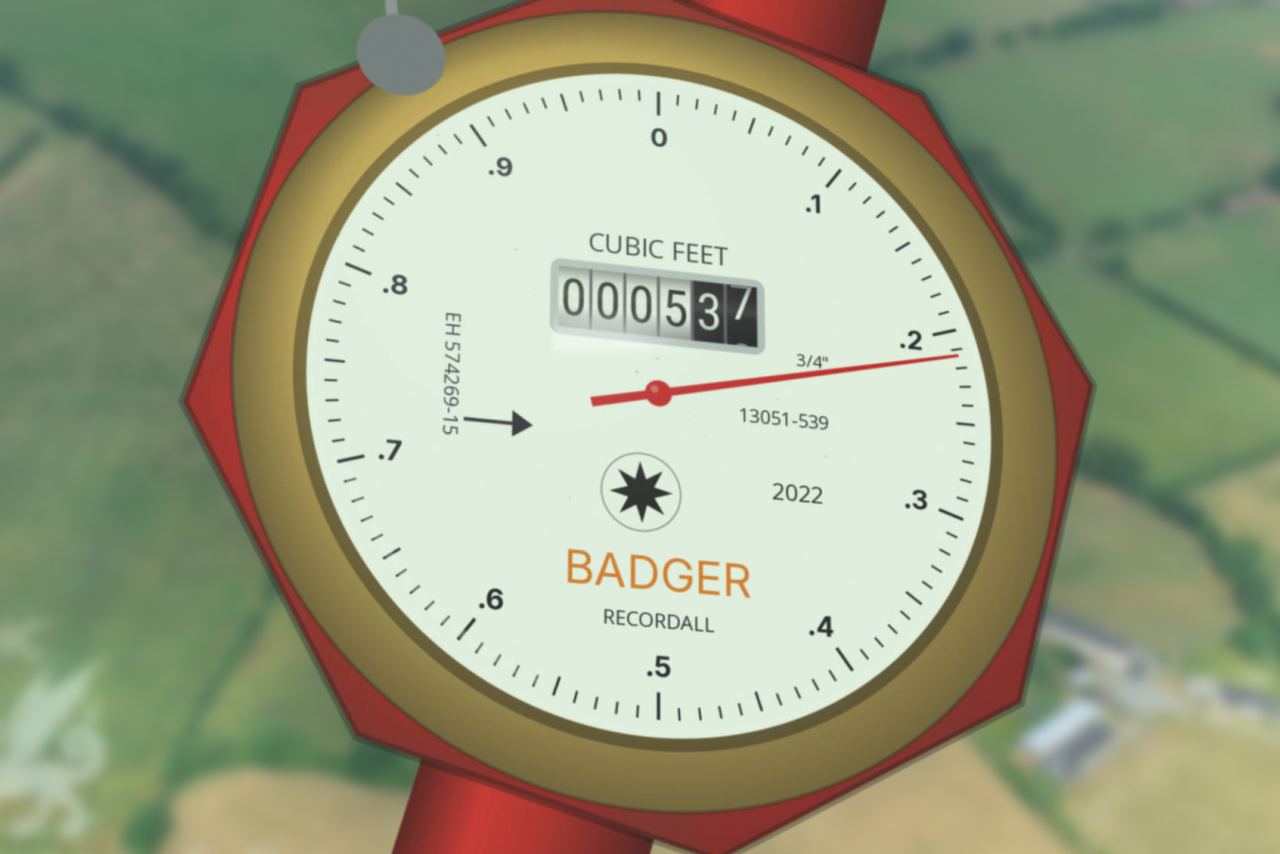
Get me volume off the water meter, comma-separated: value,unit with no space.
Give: 537.21,ft³
